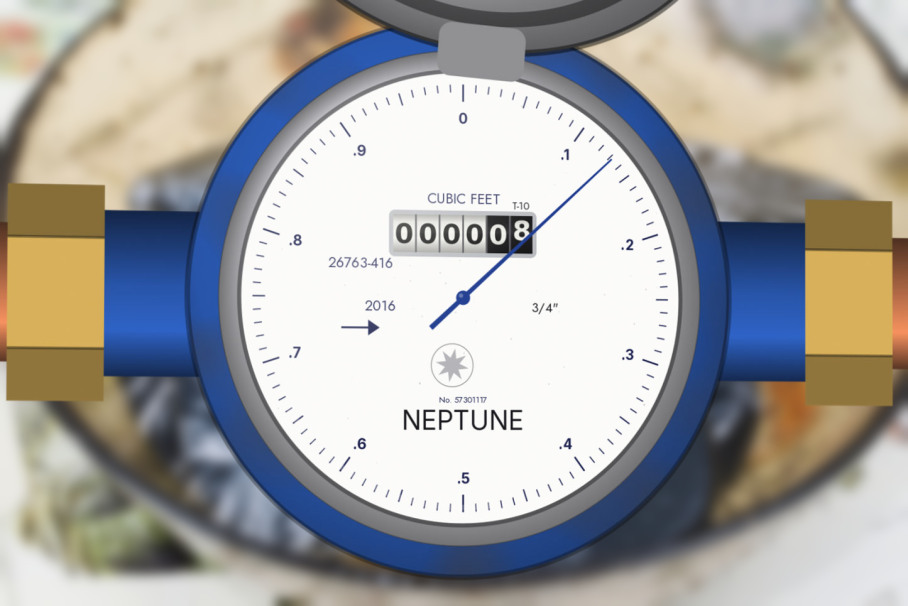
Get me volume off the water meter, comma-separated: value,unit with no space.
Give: 8.13,ft³
